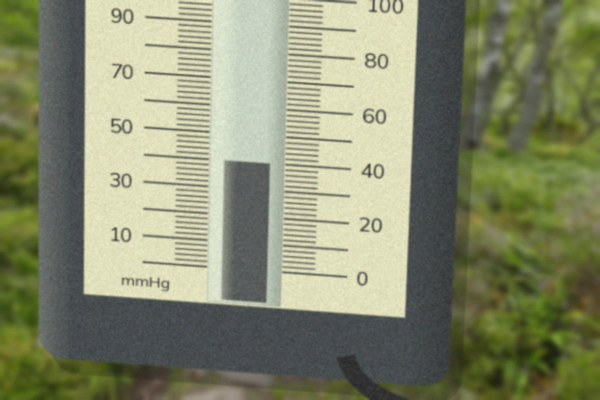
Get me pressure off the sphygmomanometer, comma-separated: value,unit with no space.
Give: 40,mmHg
